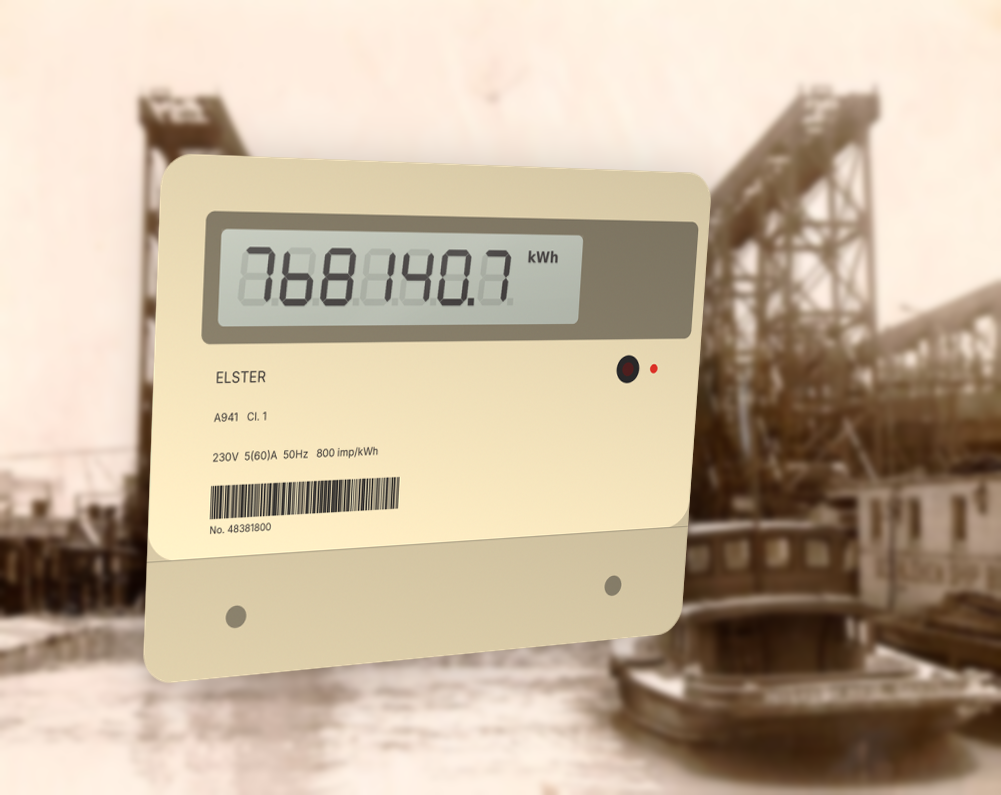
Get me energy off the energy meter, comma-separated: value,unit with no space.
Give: 768140.7,kWh
